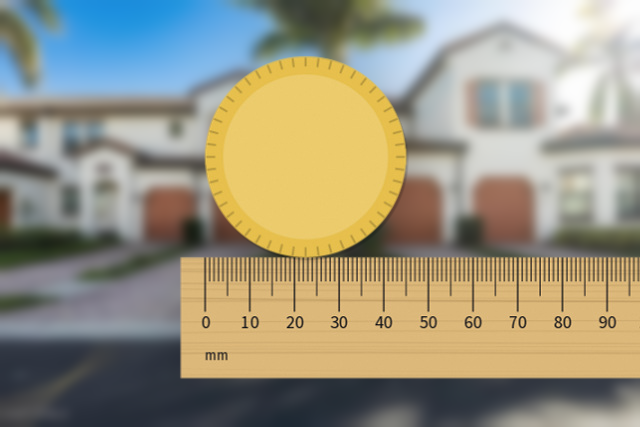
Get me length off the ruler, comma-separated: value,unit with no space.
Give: 45,mm
